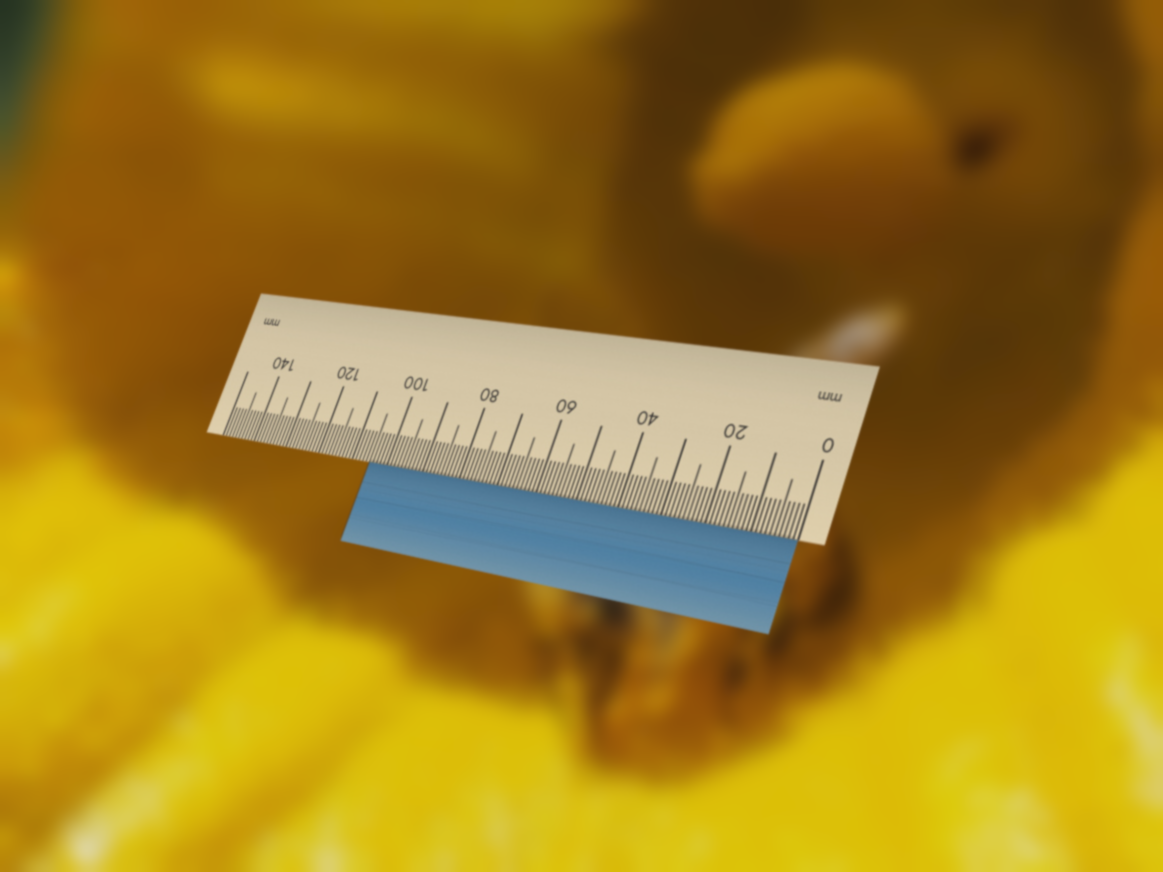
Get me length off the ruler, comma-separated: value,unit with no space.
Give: 105,mm
